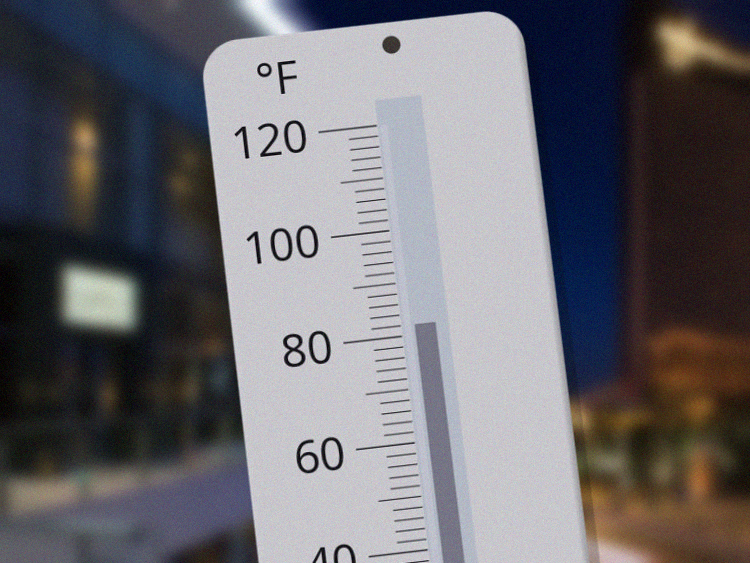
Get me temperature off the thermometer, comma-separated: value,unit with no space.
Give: 82,°F
